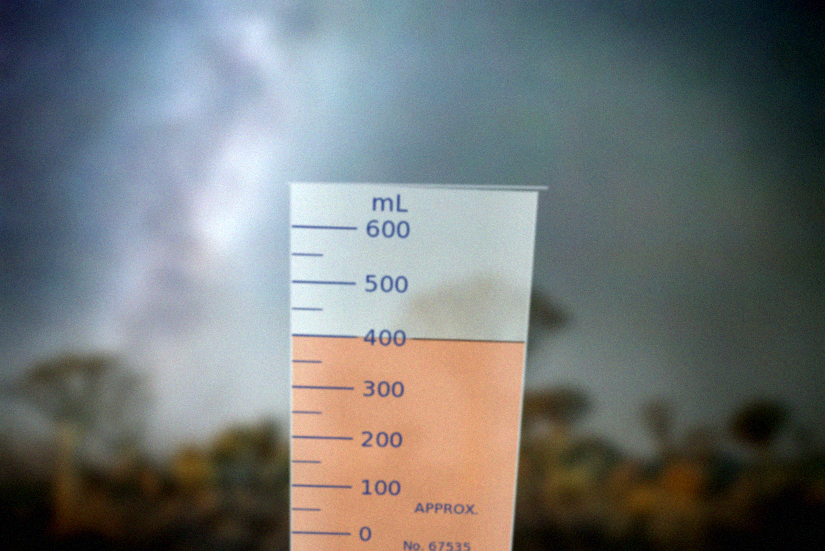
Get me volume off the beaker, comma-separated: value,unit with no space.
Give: 400,mL
